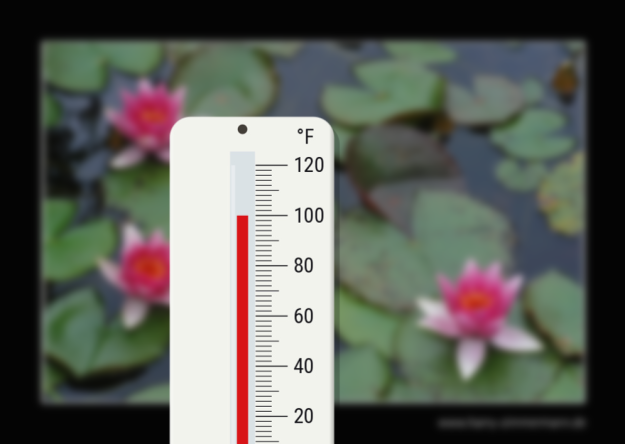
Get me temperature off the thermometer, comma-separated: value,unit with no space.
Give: 100,°F
